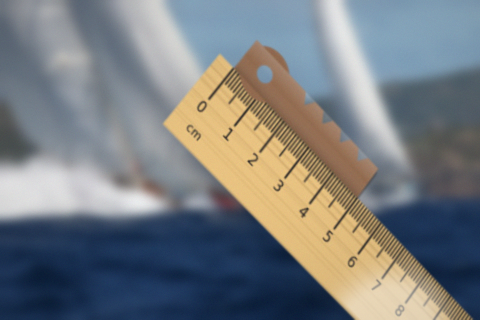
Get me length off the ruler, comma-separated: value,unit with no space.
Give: 5,cm
